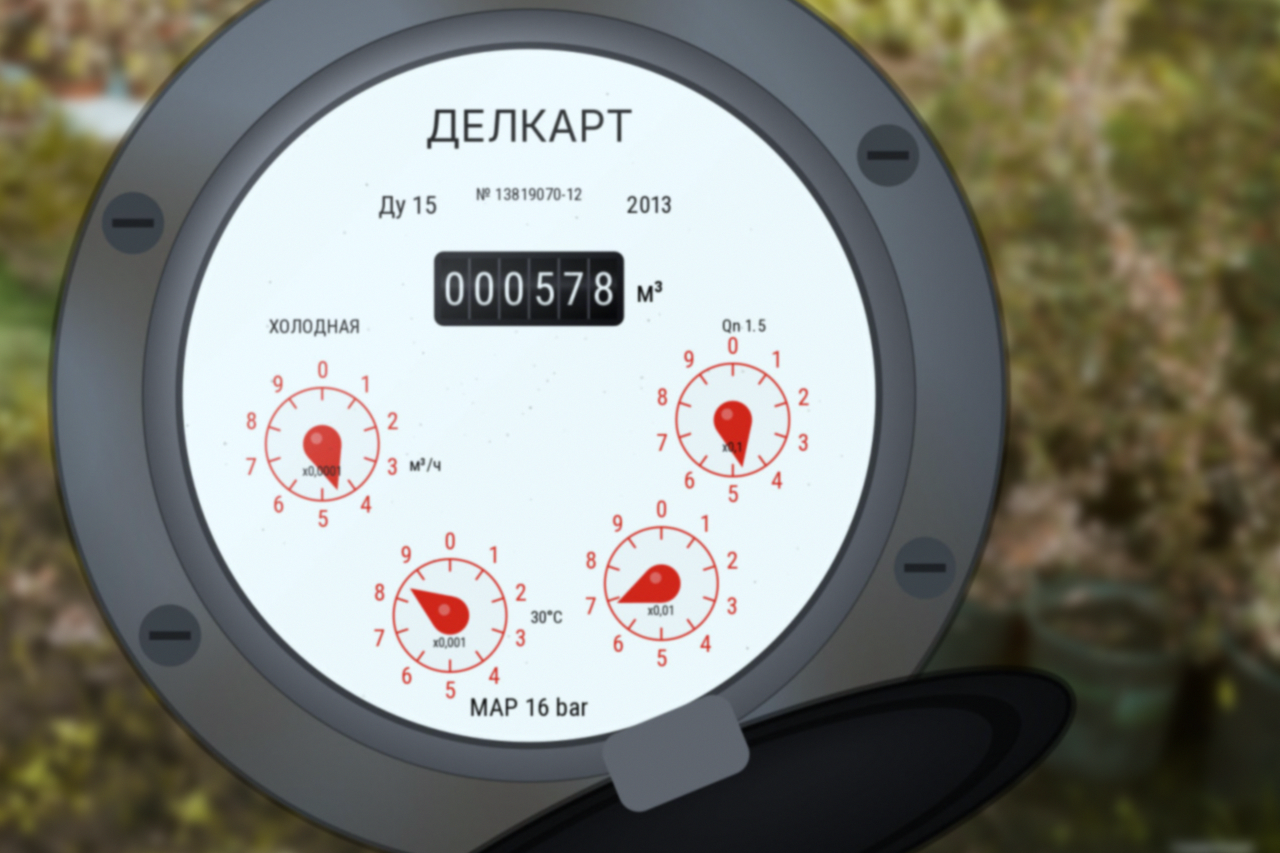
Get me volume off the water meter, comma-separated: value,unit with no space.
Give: 578.4684,m³
